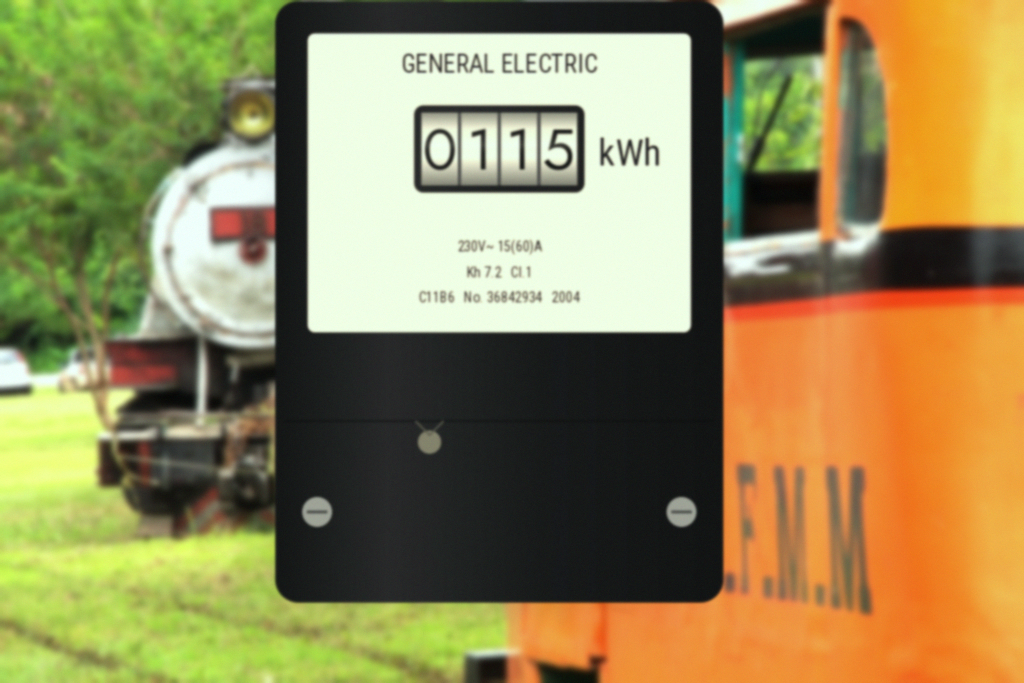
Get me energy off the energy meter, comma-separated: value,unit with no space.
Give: 115,kWh
